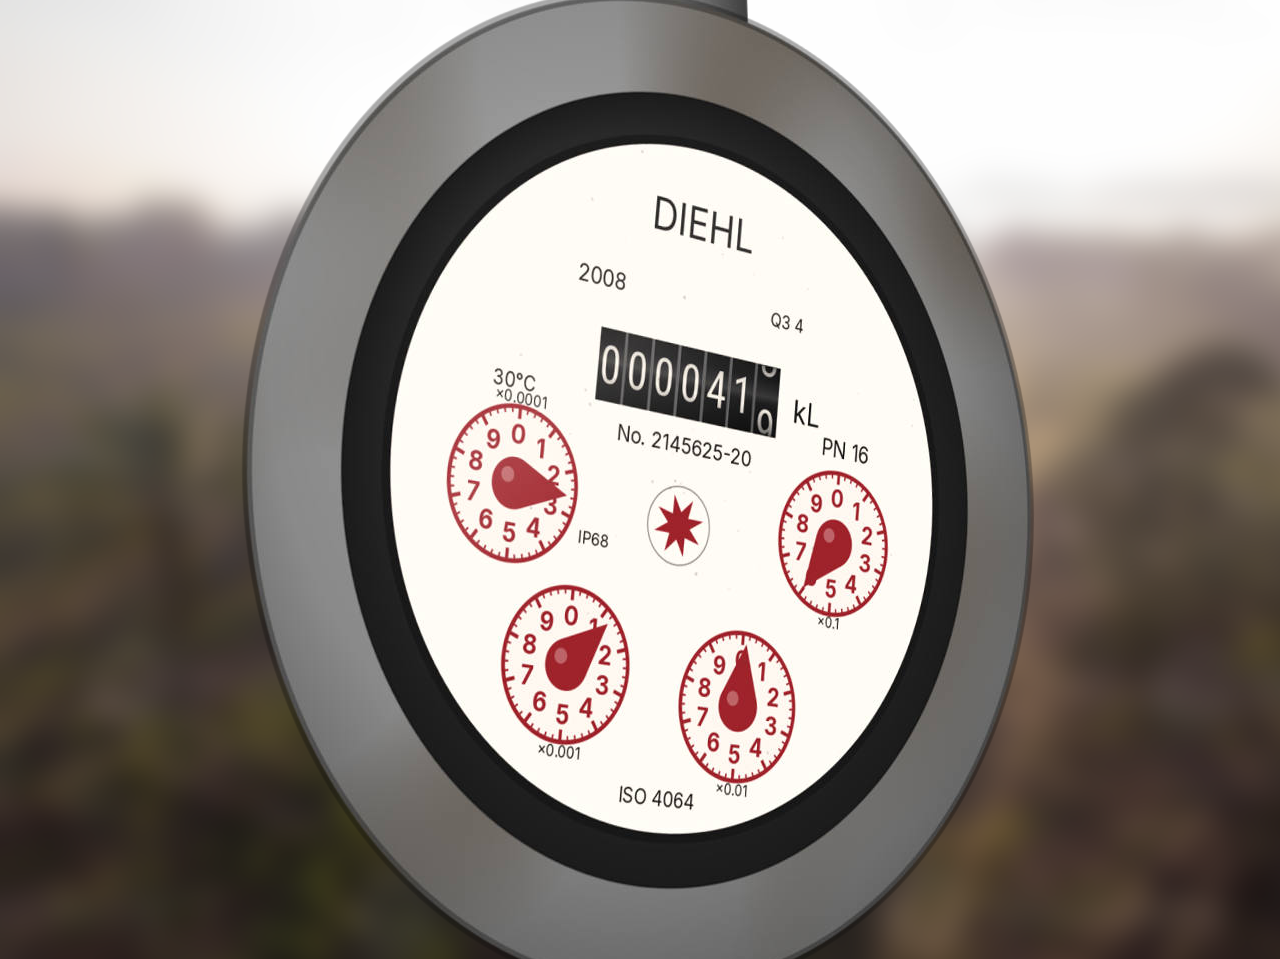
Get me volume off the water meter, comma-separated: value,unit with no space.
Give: 418.6012,kL
